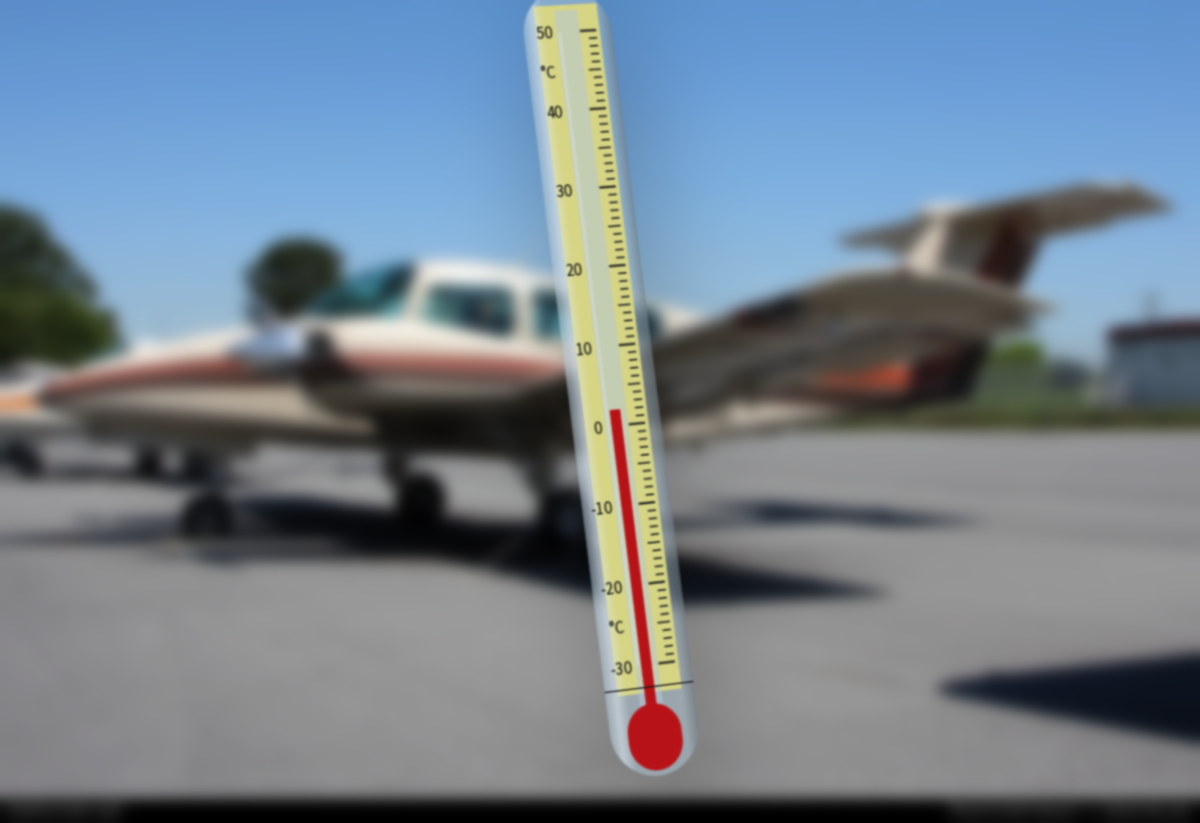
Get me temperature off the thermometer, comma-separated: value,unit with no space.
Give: 2,°C
